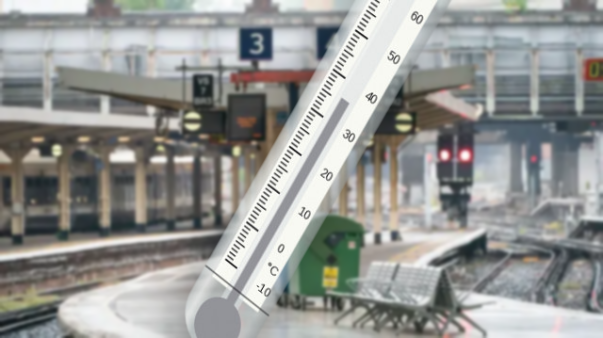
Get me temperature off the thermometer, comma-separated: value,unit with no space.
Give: 36,°C
